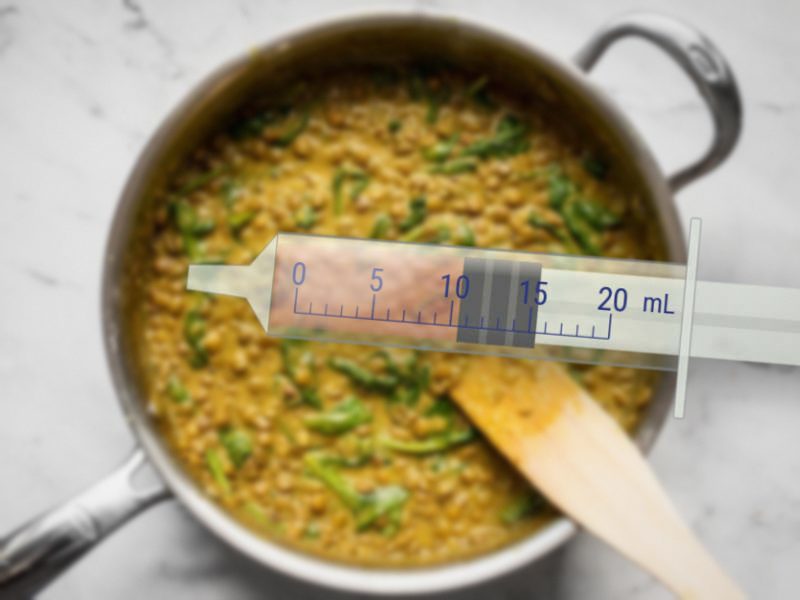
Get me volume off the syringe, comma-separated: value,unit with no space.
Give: 10.5,mL
